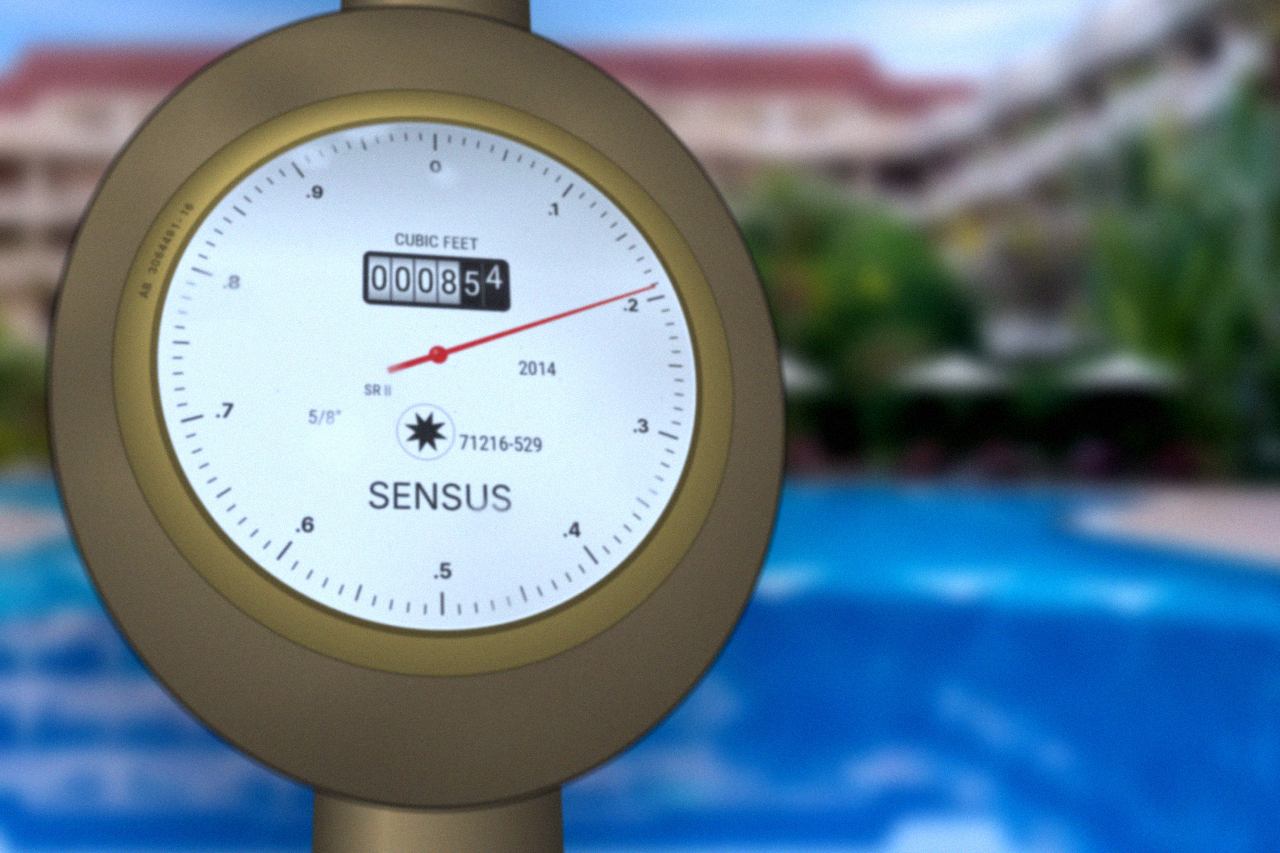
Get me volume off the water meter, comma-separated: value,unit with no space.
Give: 854.19,ft³
